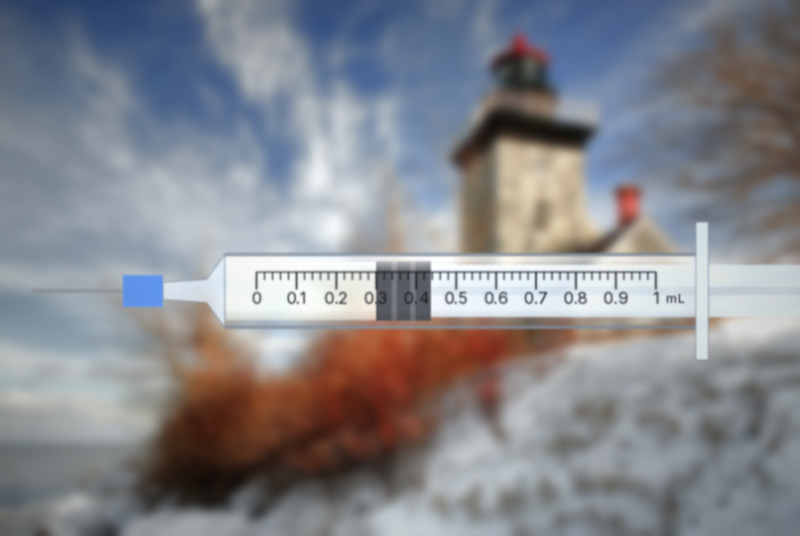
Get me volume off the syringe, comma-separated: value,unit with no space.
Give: 0.3,mL
